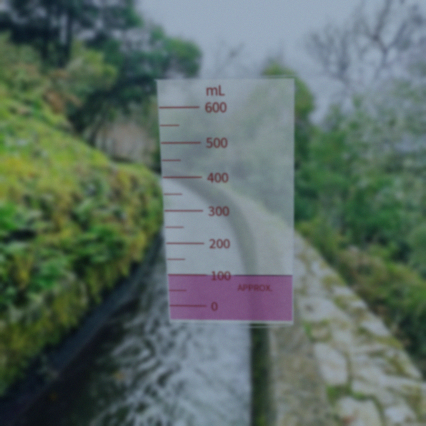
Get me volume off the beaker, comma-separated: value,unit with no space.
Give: 100,mL
